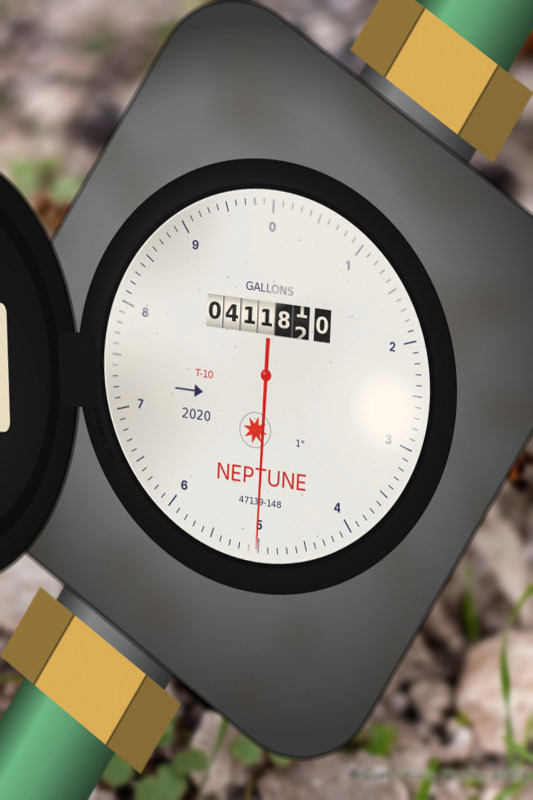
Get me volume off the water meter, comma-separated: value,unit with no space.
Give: 411815.0,gal
